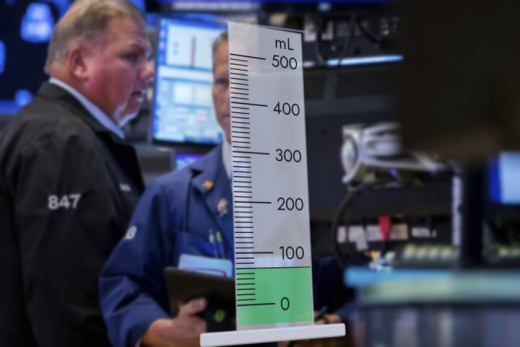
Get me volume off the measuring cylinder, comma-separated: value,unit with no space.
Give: 70,mL
